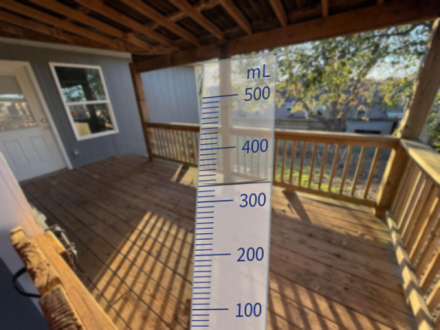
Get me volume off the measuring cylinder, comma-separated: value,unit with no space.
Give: 330,mL
